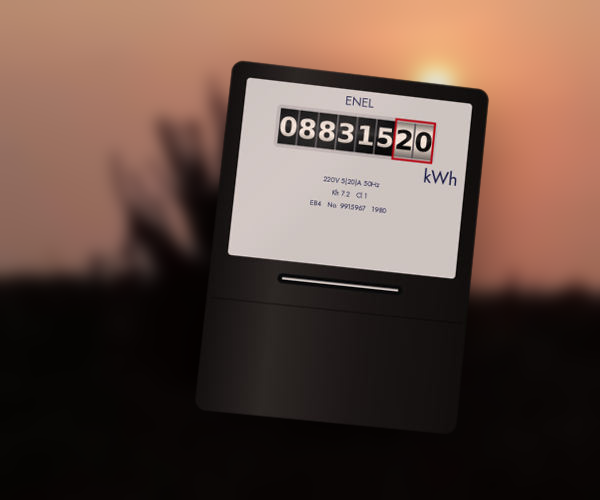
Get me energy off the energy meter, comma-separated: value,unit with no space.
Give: 88315.20,kWh
